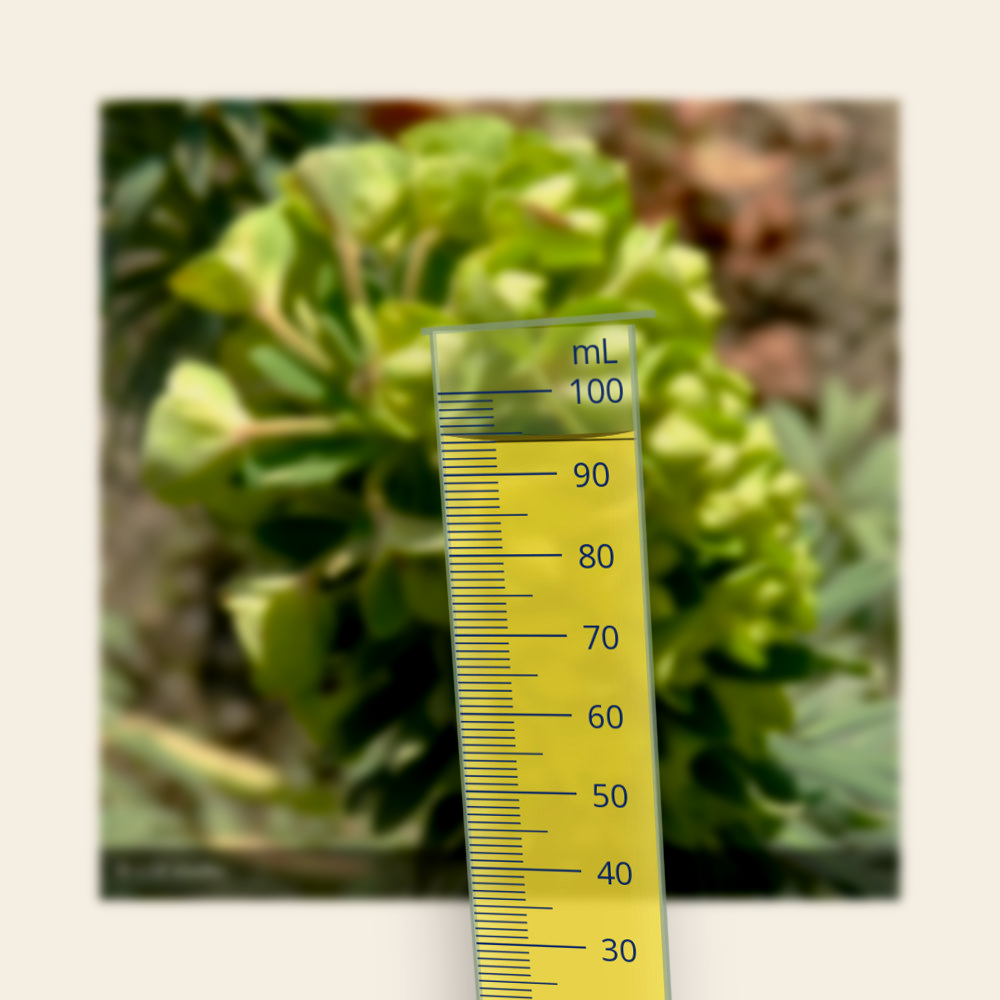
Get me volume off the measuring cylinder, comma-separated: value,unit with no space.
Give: 94,mL
